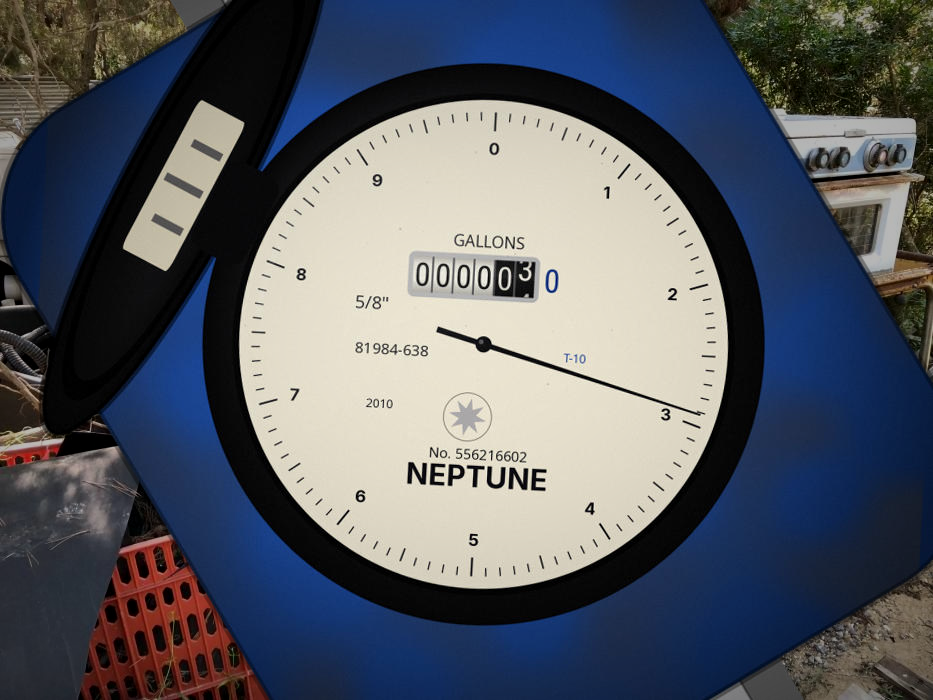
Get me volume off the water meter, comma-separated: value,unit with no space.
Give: 32.9,gal
